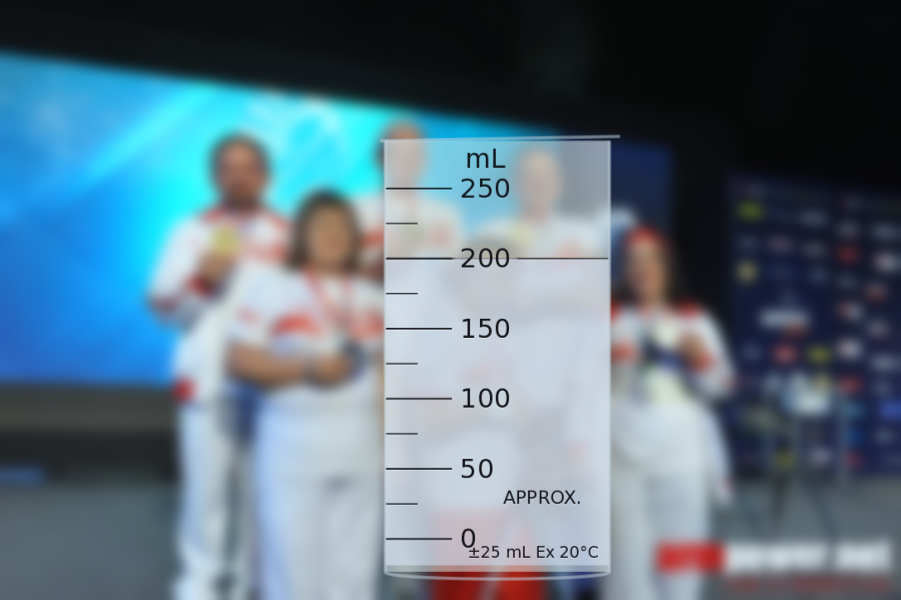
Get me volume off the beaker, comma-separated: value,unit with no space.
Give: 200,mL
